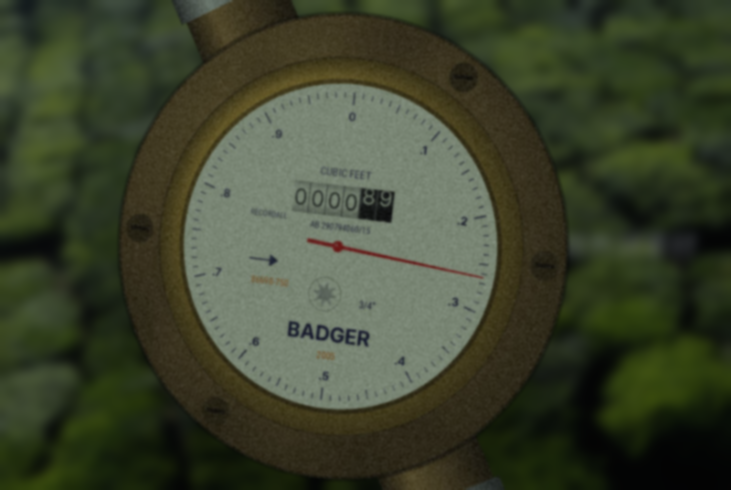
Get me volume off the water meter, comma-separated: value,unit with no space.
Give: 89.26,ft³
